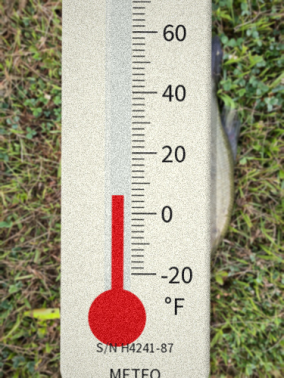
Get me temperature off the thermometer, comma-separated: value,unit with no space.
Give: 6,°F
